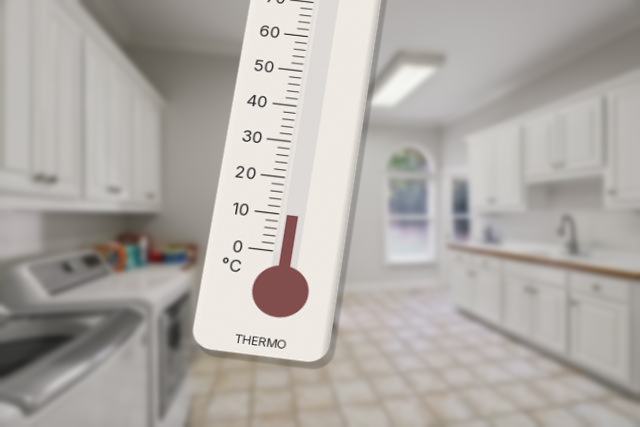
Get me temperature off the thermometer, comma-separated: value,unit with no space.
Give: 10,°C
